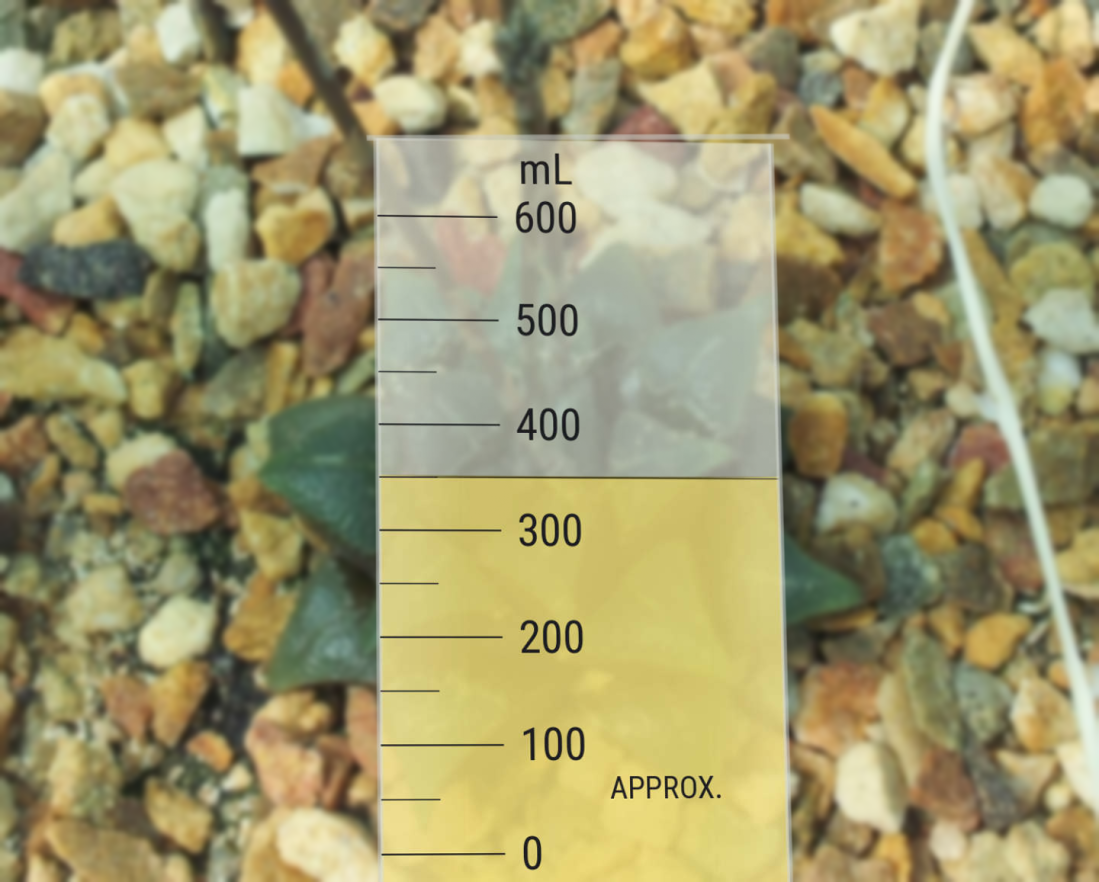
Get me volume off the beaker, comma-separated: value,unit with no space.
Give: 350,mL
